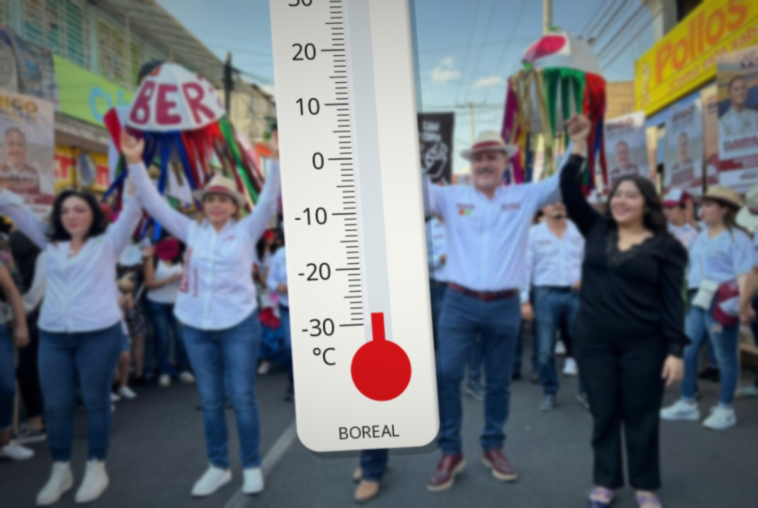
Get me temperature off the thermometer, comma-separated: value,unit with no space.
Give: -28,°C
